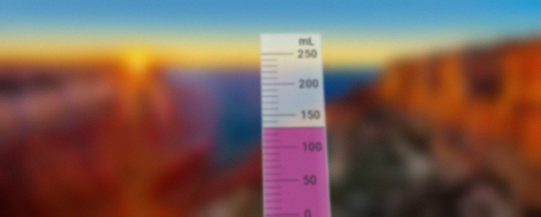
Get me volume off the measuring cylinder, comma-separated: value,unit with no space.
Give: 130,mL
